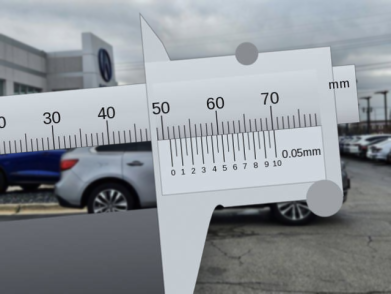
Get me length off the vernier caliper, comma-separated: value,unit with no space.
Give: 51.2,mm
